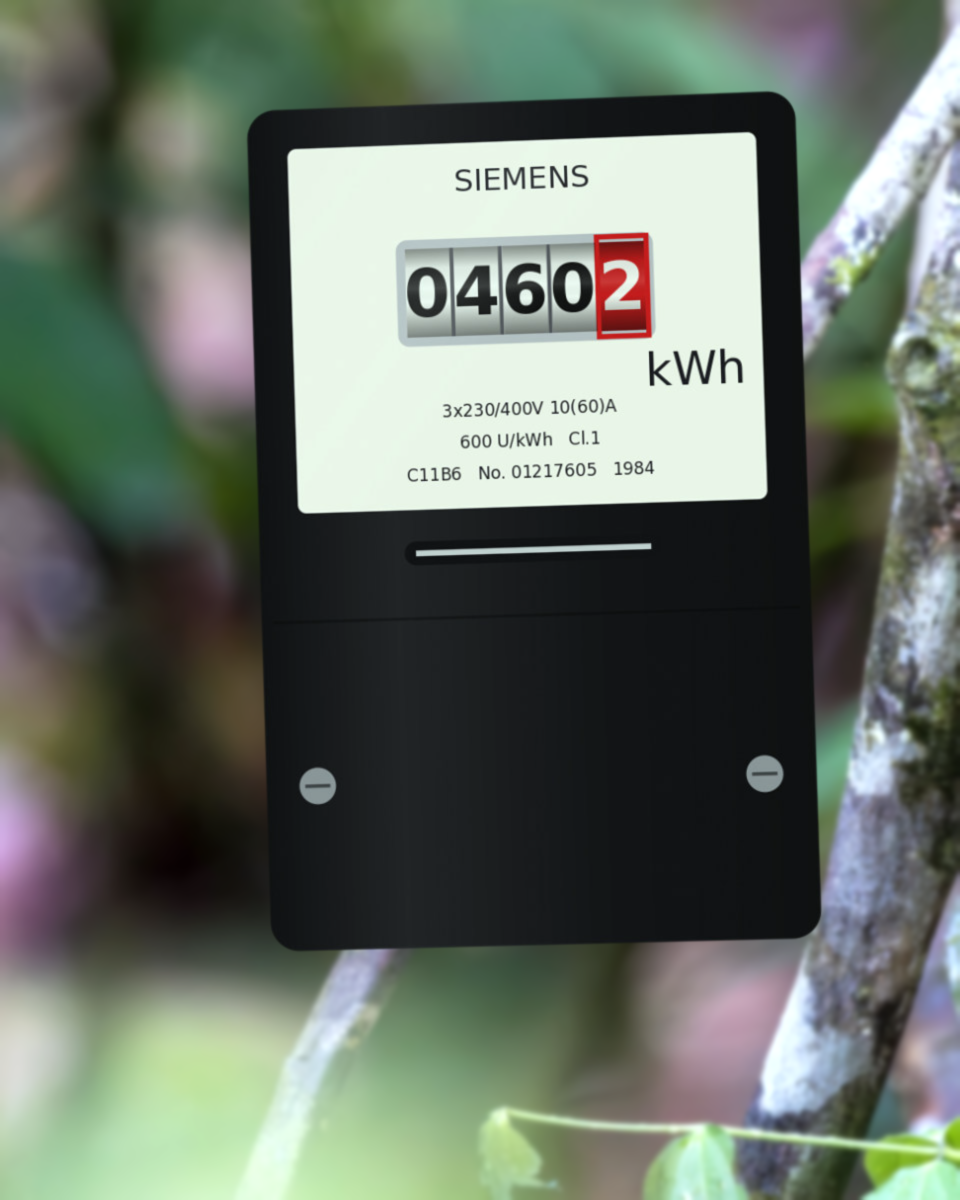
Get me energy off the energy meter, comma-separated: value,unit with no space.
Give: 460.2,kWh
